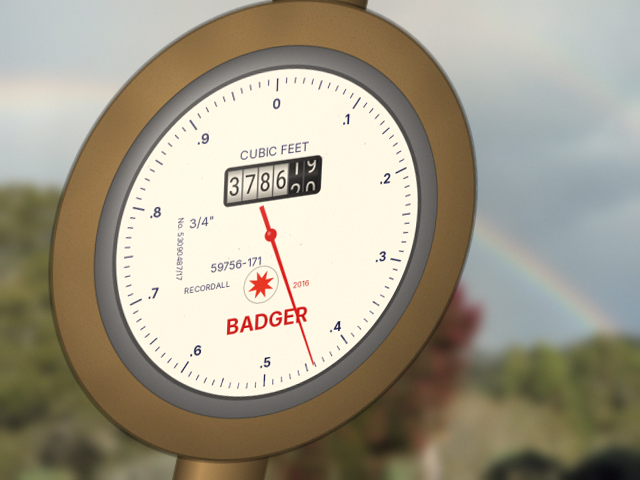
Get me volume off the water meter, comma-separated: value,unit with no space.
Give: 378619.44,ft³
